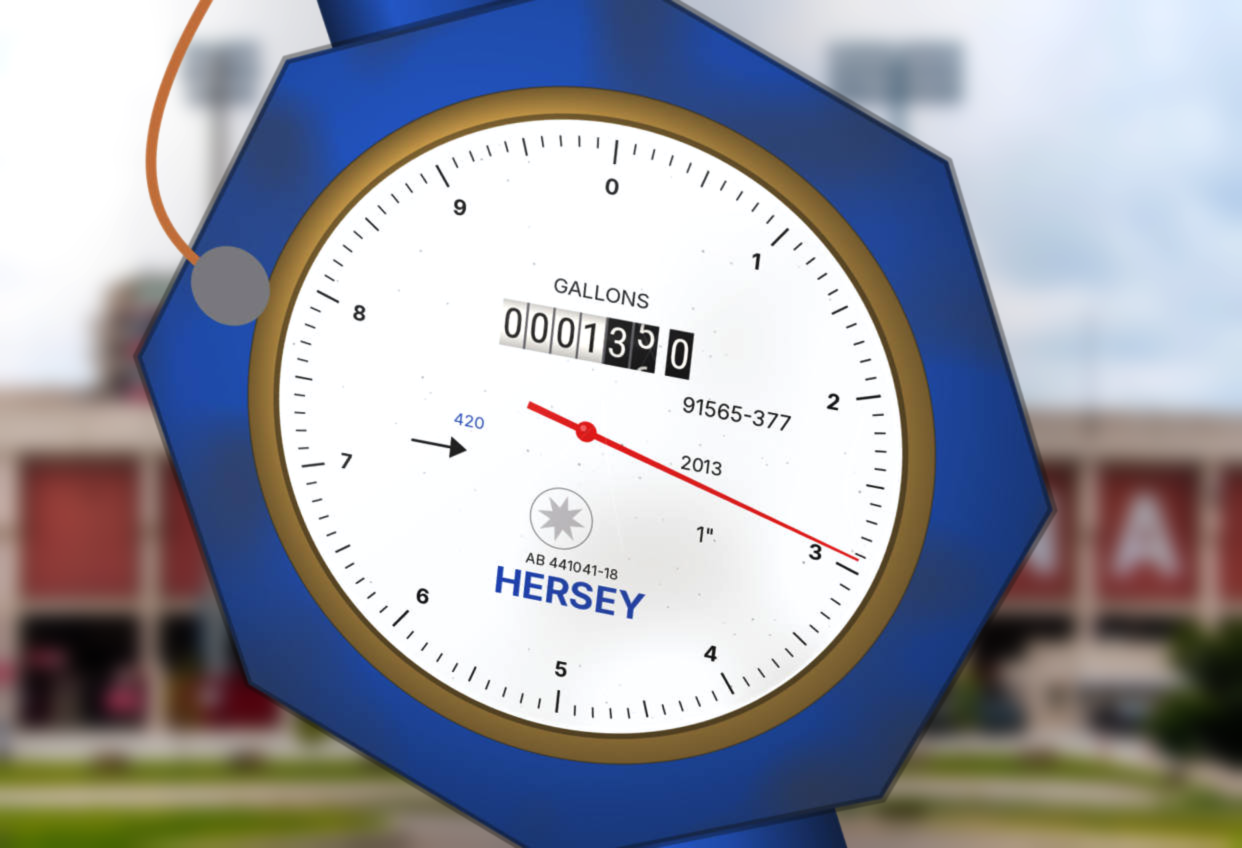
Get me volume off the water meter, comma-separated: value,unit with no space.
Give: 1352.9,gal
